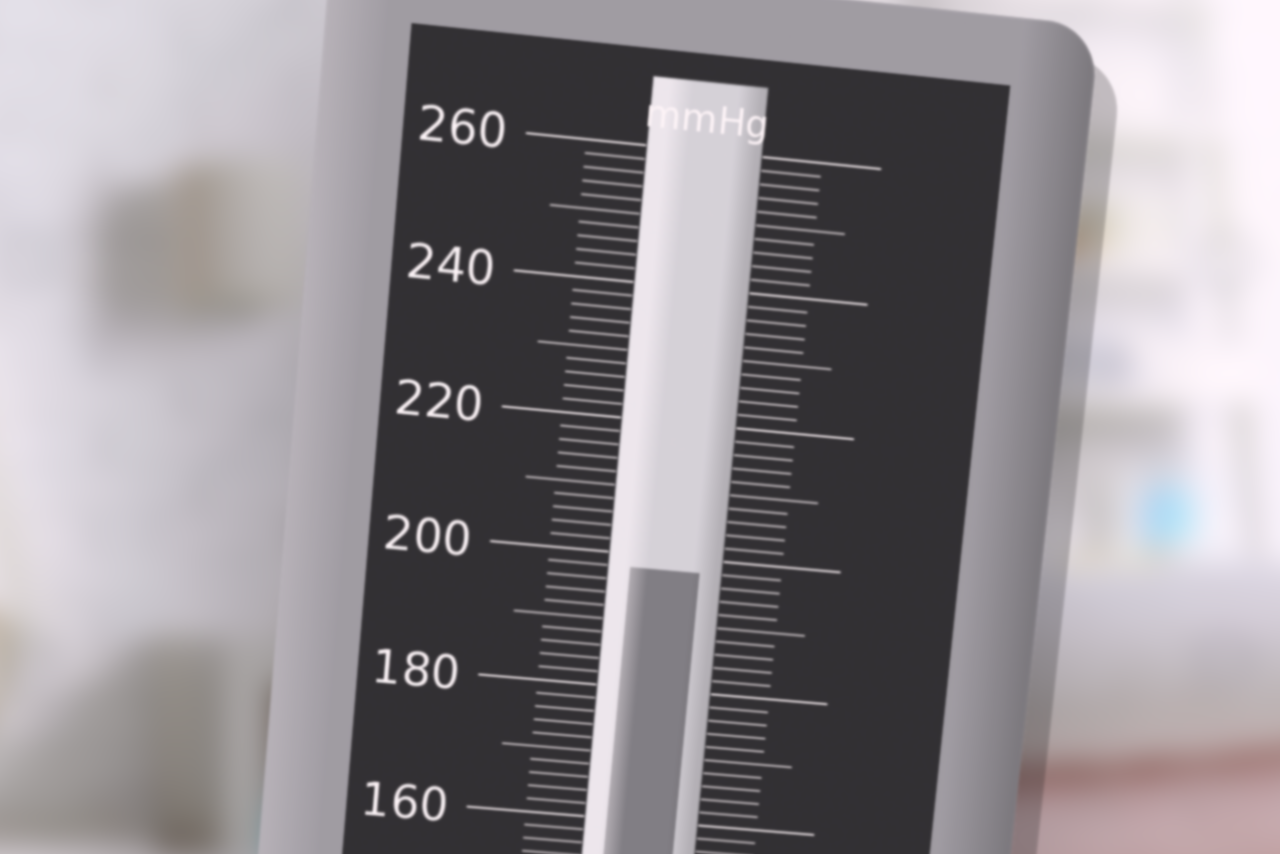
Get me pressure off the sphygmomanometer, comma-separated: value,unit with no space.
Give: 198,mmHg
